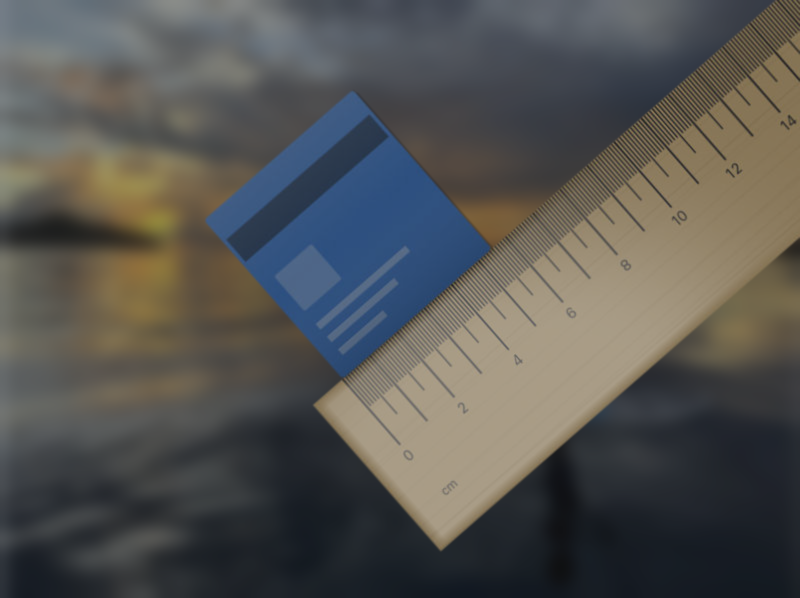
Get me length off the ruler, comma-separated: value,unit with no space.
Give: 5.5,cm
